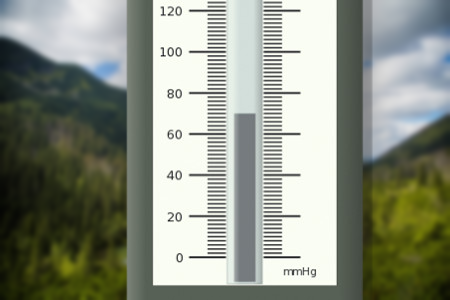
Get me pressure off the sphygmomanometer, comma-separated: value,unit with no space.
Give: 70,mmHg
